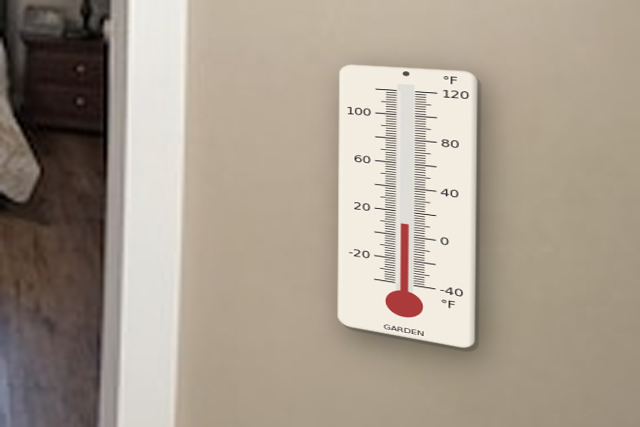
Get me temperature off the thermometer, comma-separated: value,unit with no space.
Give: 10,°F
